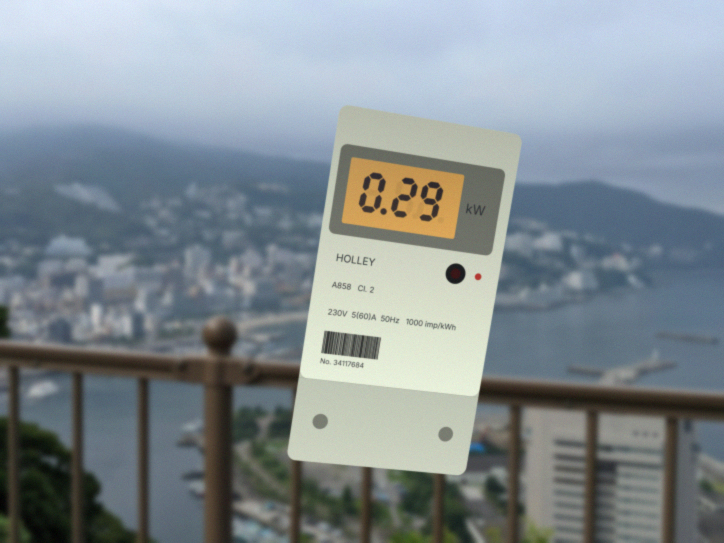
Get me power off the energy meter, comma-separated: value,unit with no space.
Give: 0.29,kW
